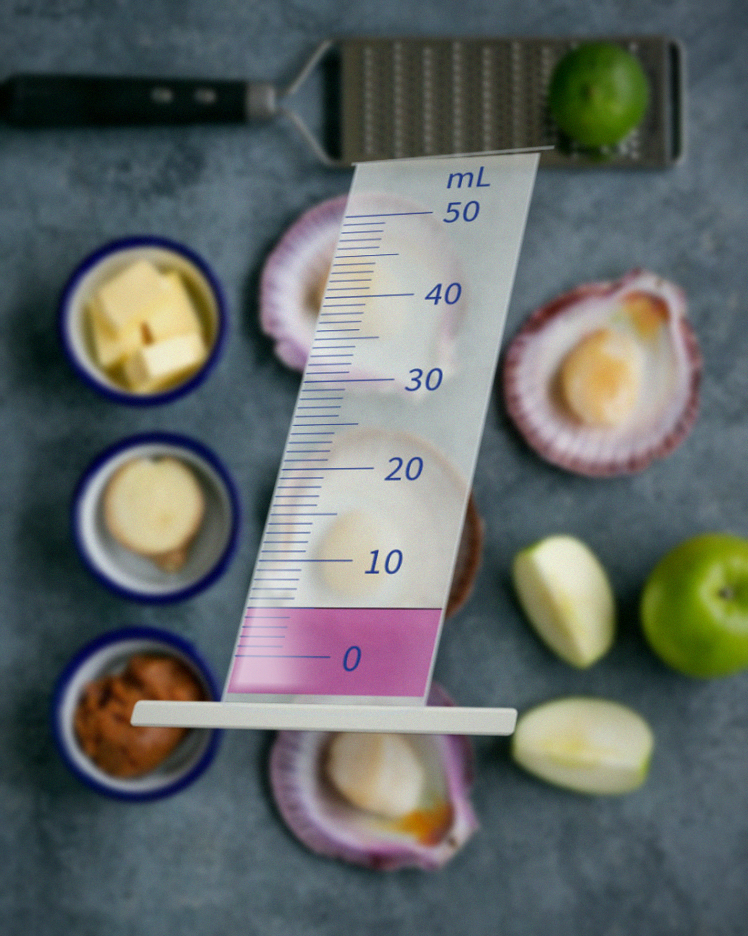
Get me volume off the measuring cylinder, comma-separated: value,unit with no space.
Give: 5,mL
